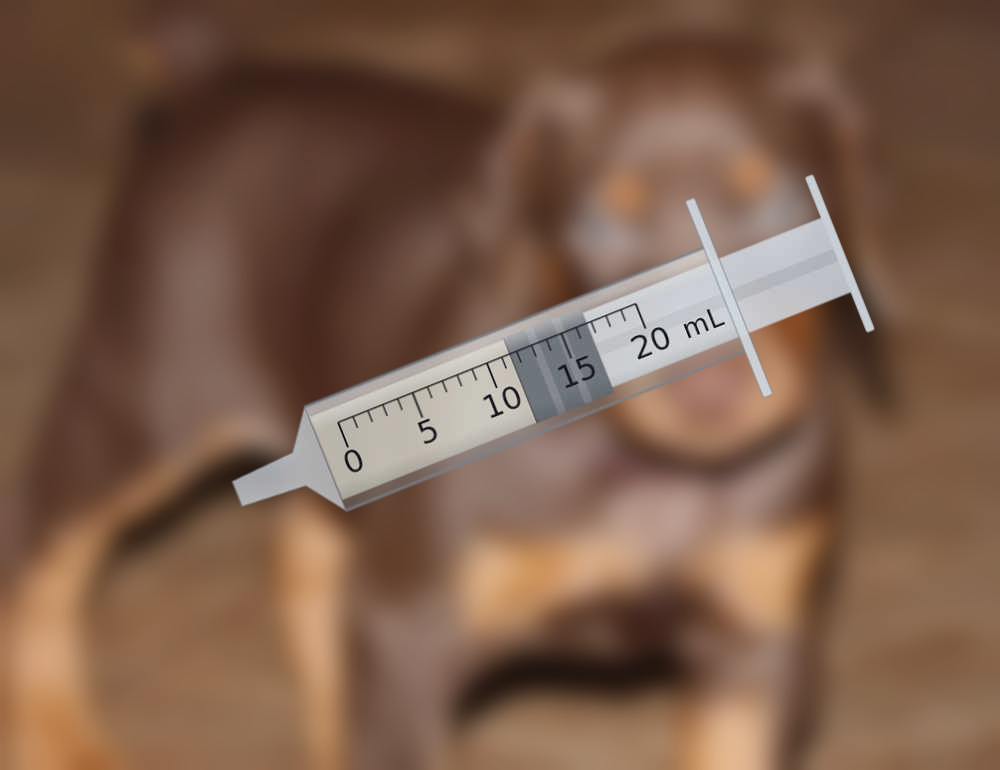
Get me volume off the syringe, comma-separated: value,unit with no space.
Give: 11.5,mL
